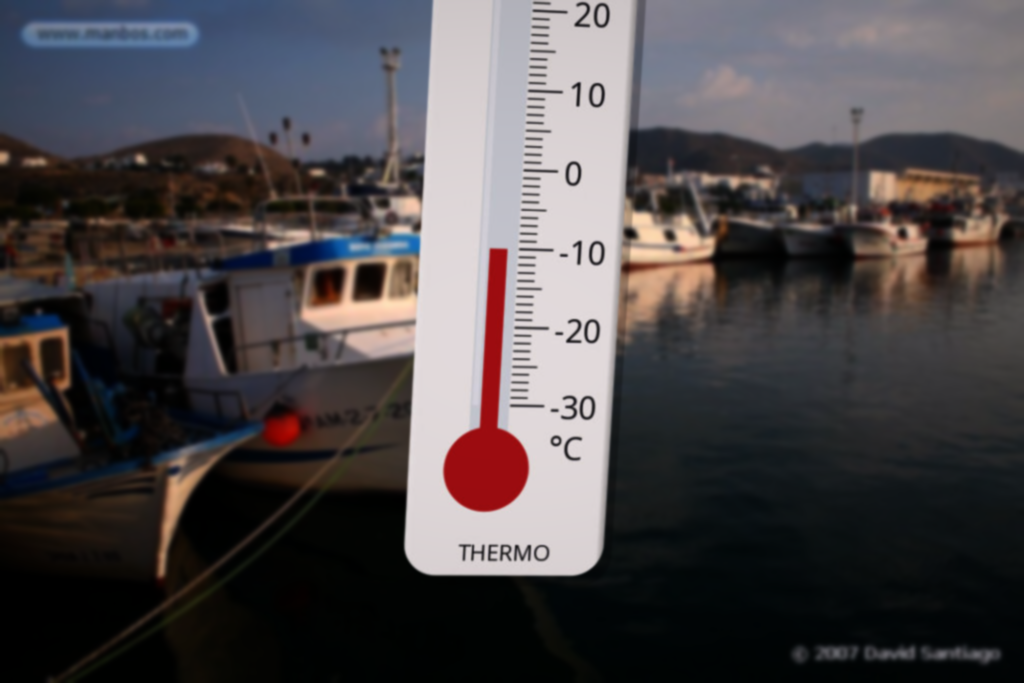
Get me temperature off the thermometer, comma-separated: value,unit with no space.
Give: -10,°C
